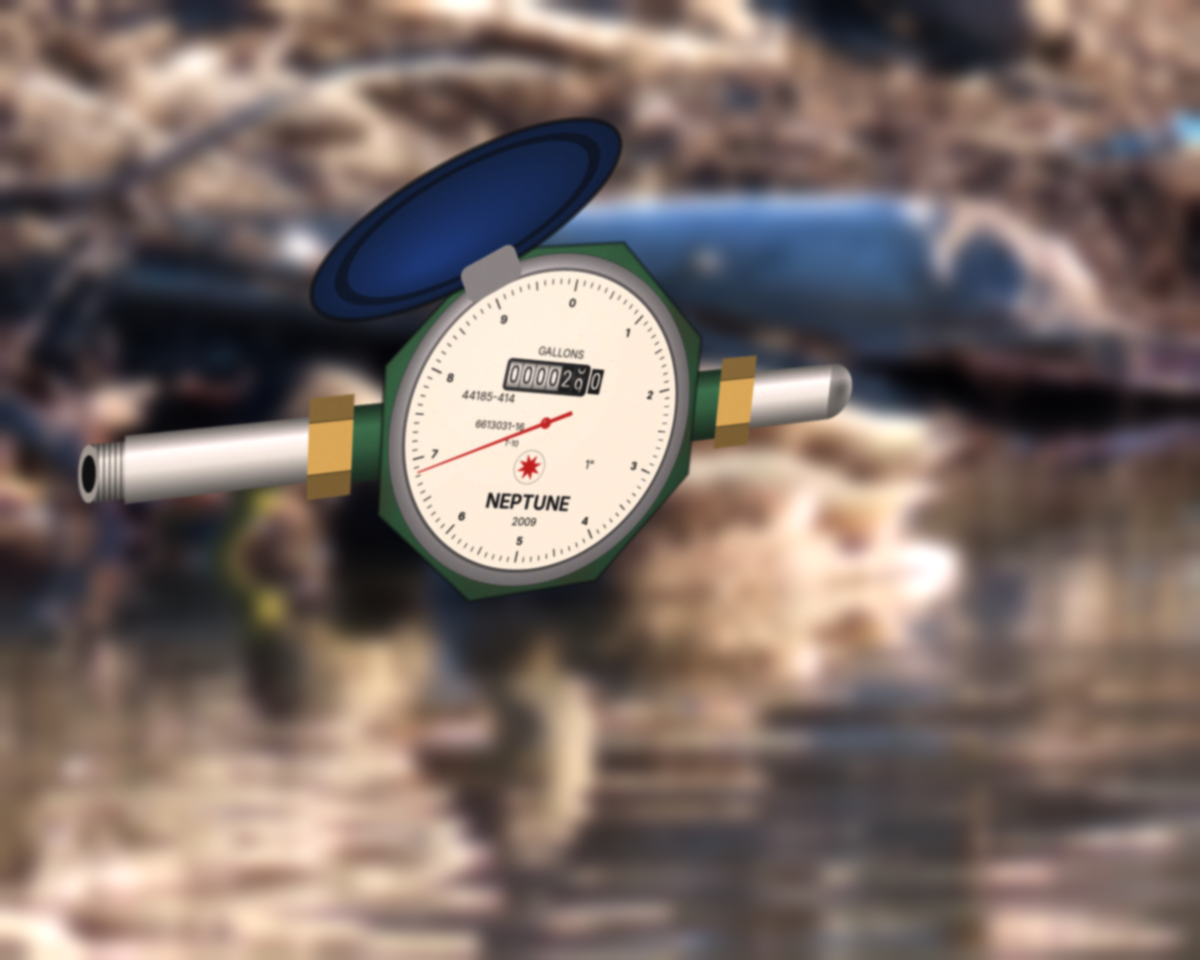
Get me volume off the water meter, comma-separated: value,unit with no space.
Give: 286.8,gal
